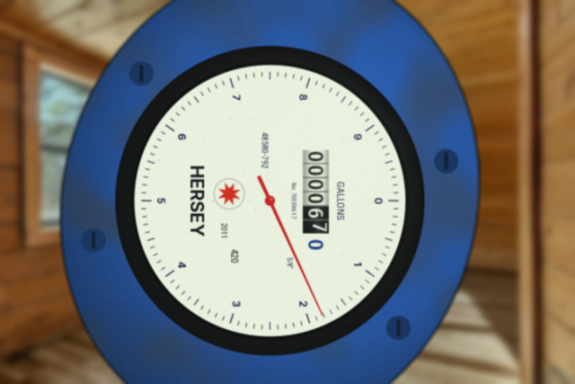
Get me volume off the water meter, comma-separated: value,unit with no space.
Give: 671.8,gal
